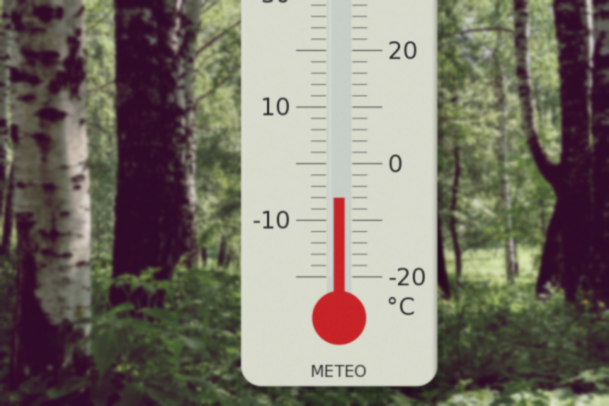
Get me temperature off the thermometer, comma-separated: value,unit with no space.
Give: -6,°C
